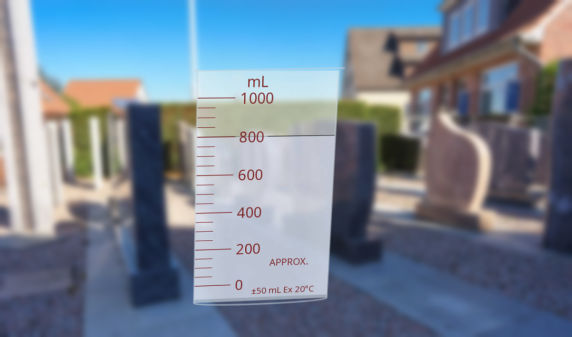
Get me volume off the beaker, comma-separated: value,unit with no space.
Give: 800,mL
